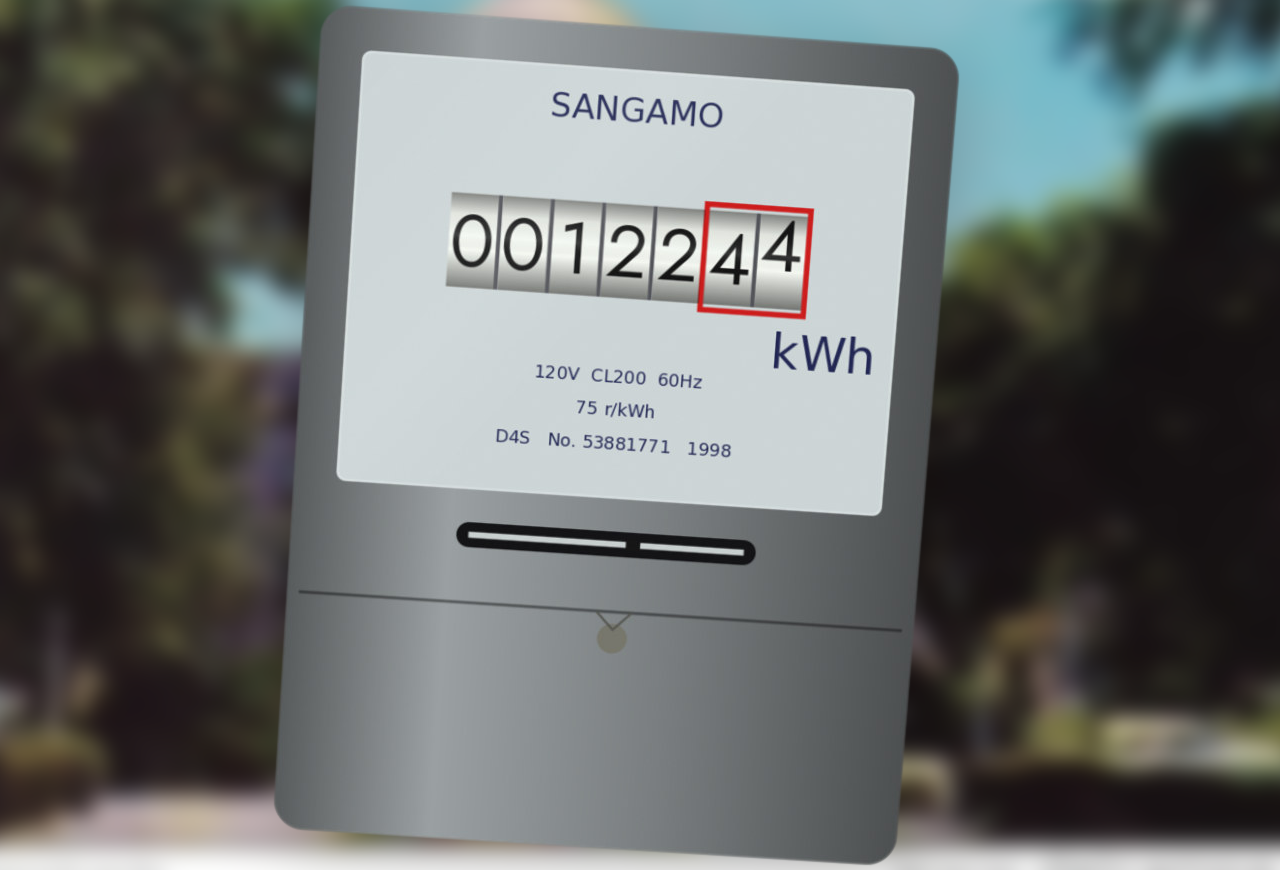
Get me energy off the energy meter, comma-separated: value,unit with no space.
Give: 122.44,kWh
